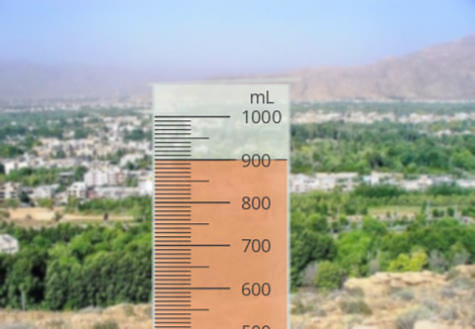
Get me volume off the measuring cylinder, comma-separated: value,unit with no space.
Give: 900,mL
